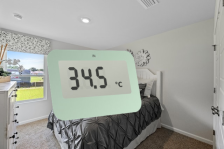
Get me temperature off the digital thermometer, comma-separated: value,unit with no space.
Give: 34.5,°C
